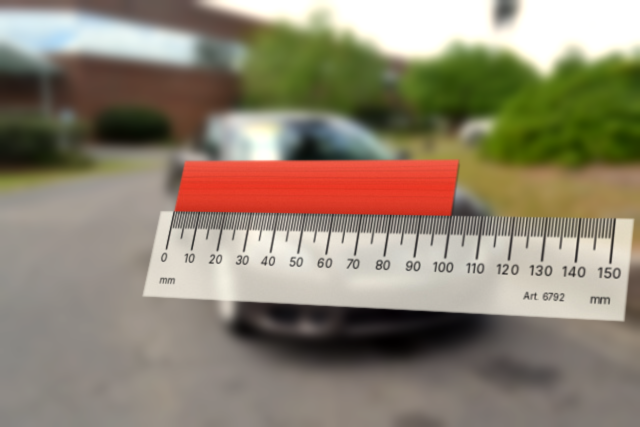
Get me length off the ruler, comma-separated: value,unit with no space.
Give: 100,mm
